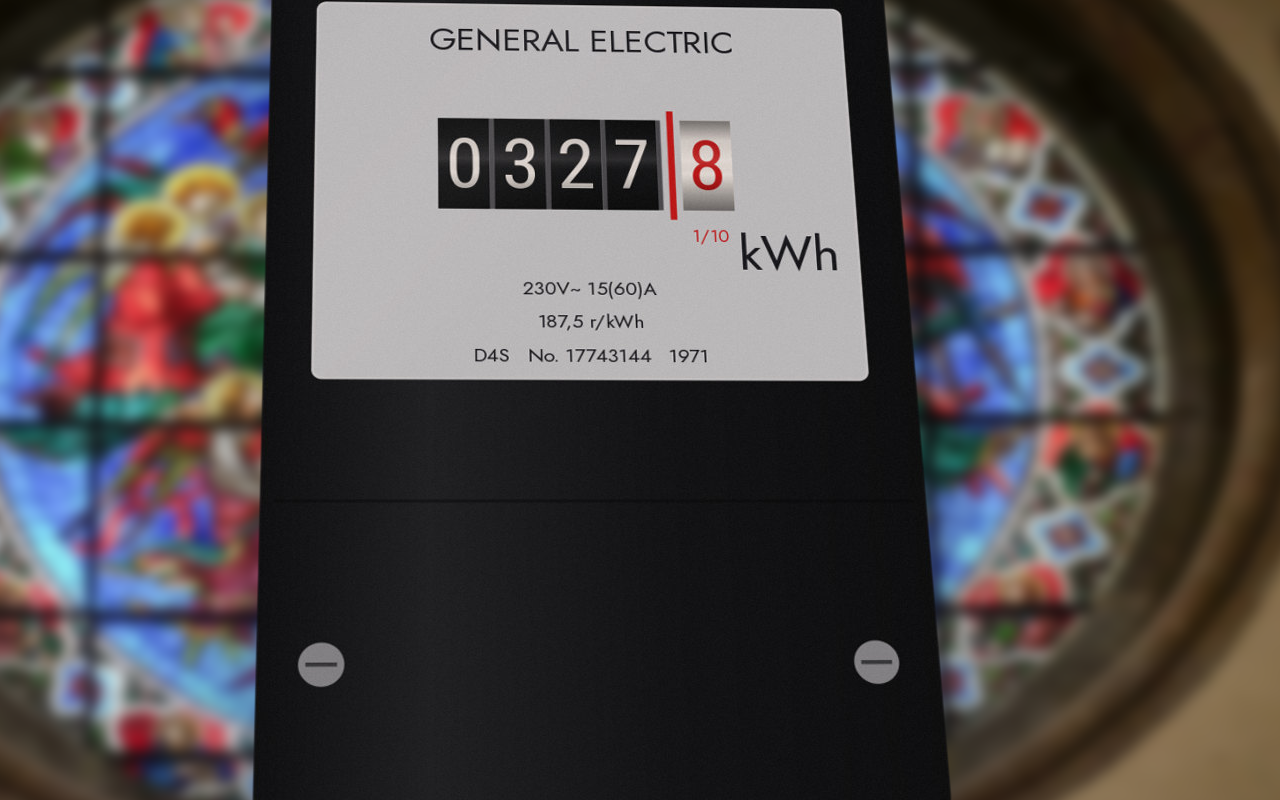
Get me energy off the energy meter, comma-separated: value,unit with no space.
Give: 327.8,kWh
